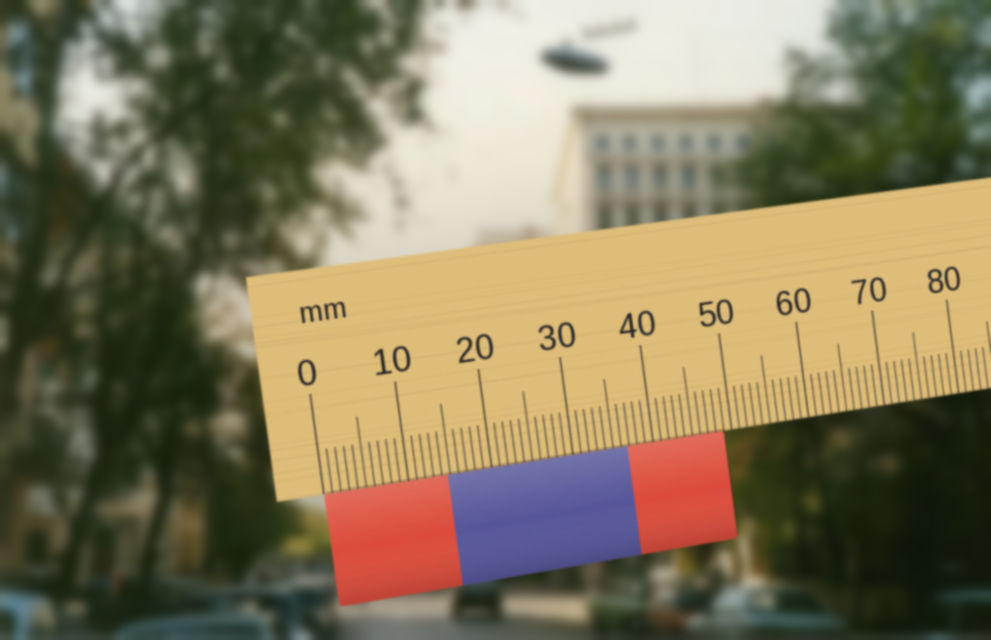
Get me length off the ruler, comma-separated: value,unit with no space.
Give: 49,mm
